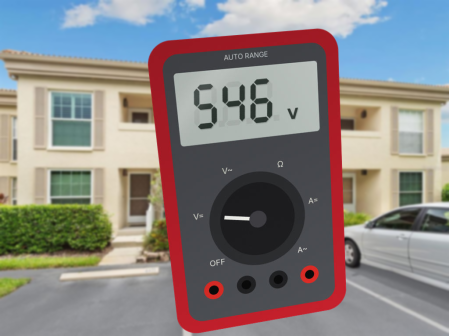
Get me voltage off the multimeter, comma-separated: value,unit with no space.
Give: 546,V
